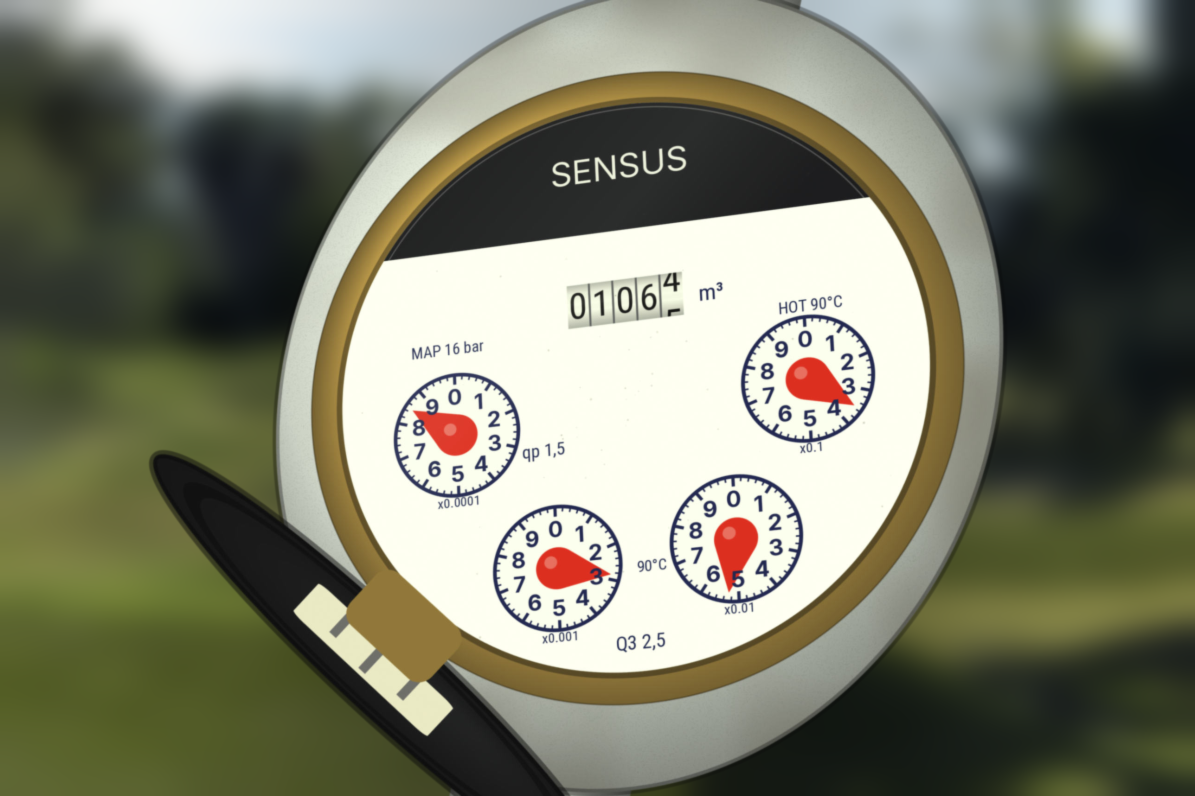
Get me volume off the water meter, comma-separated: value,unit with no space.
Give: 1064.3528,m³
